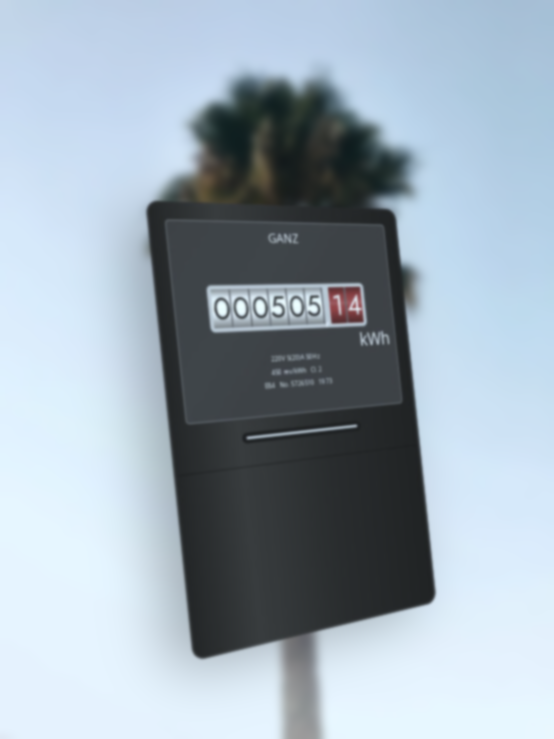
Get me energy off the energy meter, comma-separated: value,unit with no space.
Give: 505.14,kWh
